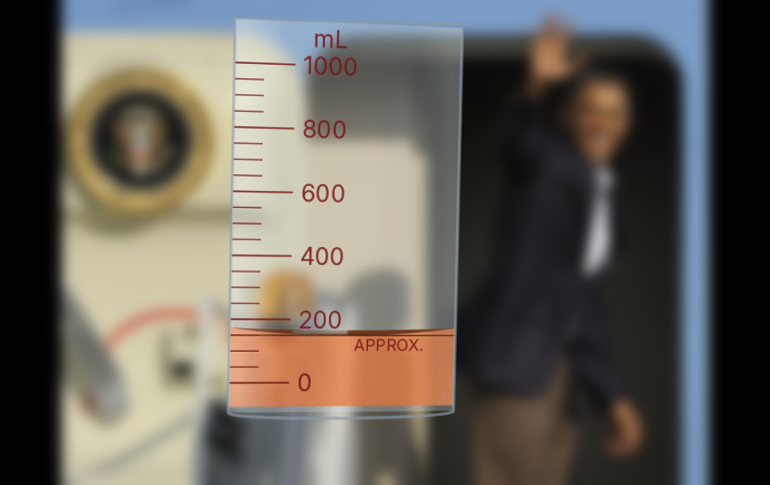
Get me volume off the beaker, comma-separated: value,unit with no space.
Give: 150,mL
